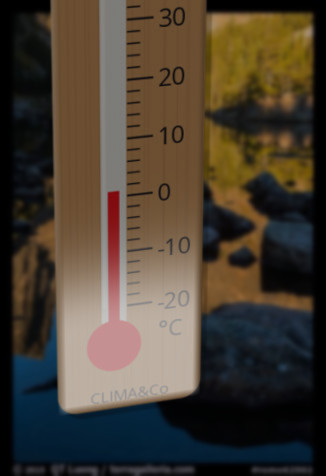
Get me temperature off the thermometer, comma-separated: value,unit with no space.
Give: 1,°C
